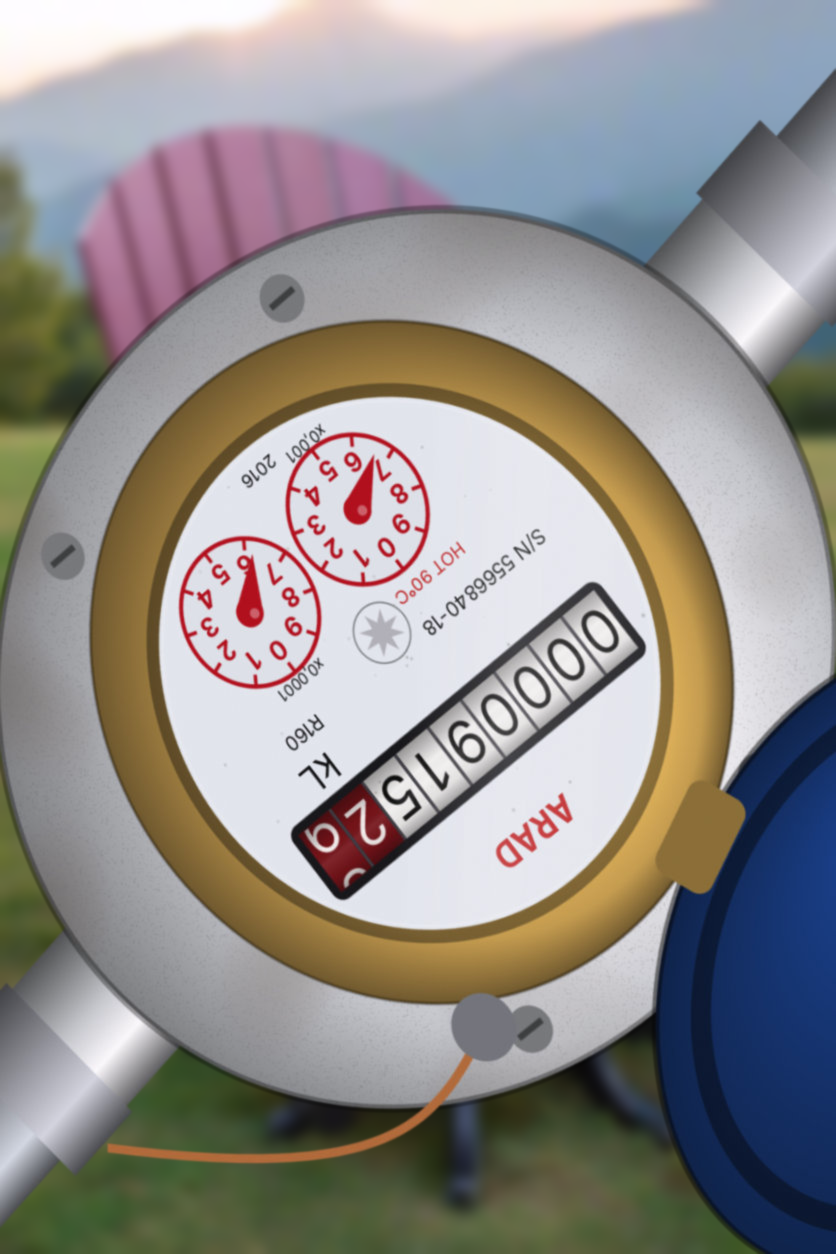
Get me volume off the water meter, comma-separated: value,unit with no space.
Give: 915.2866,kL
